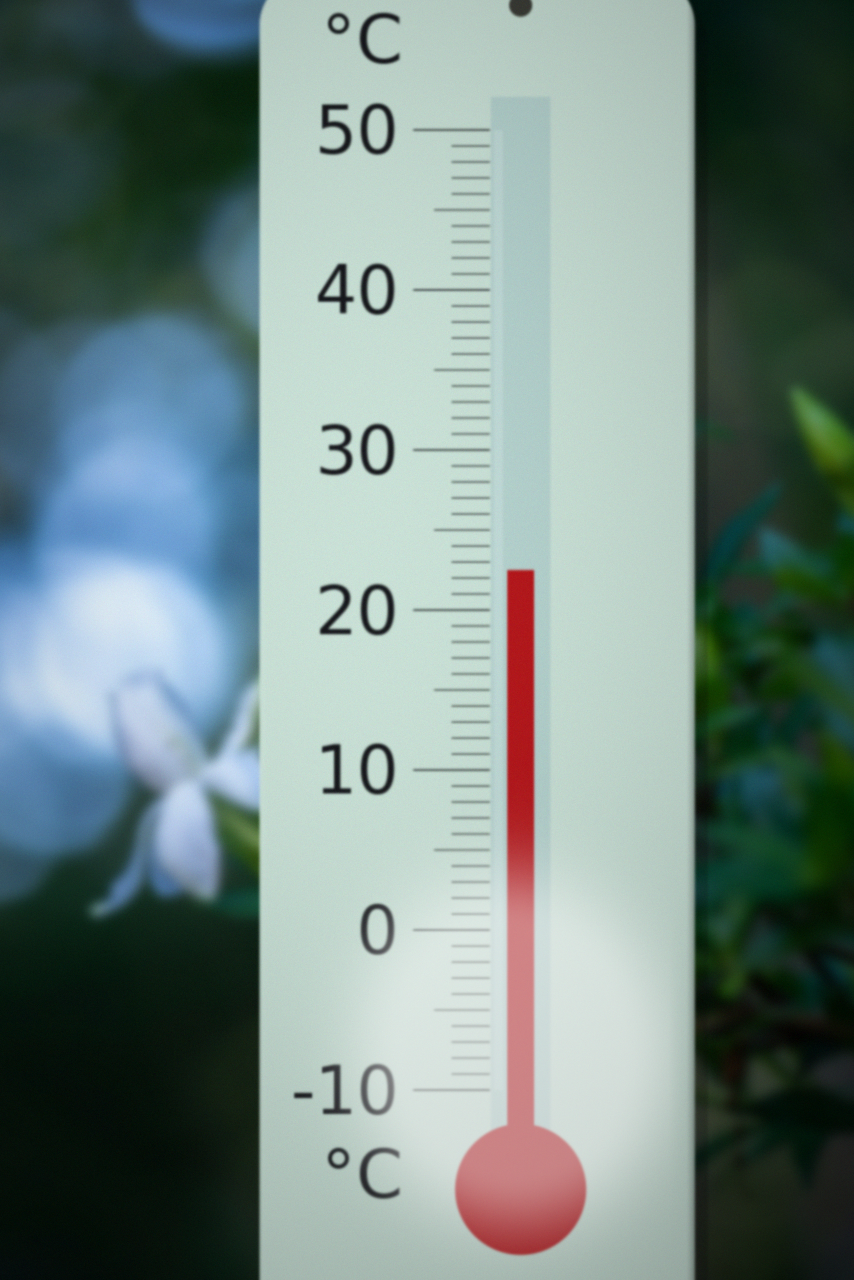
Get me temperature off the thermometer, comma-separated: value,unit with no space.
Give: 22.5,°C
